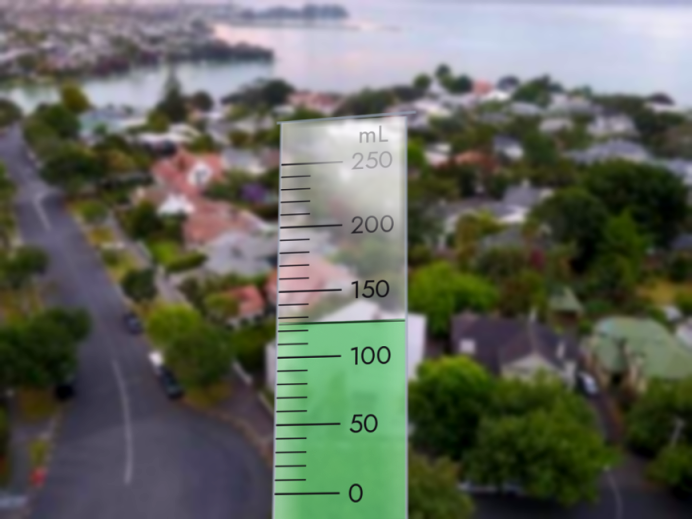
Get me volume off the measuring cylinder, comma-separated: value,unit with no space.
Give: 125,mL
